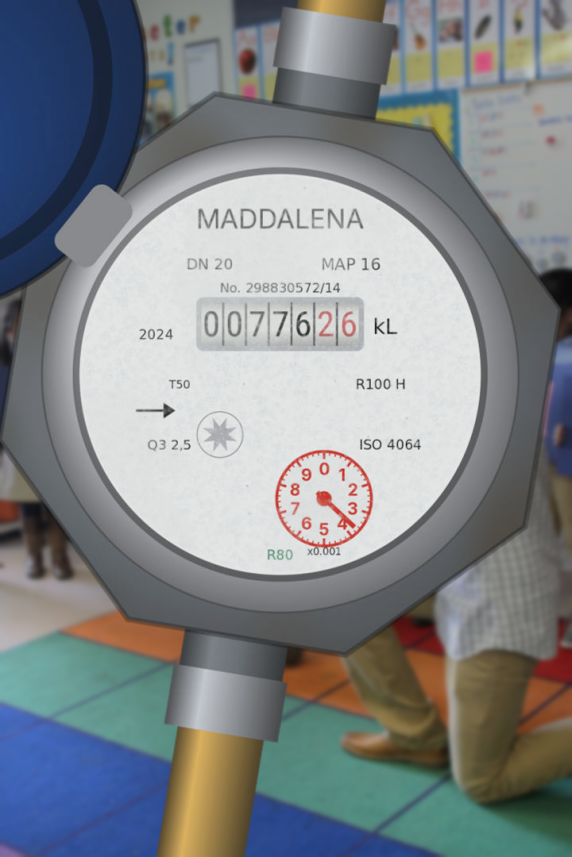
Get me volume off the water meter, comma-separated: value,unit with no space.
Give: 776.263,kL
